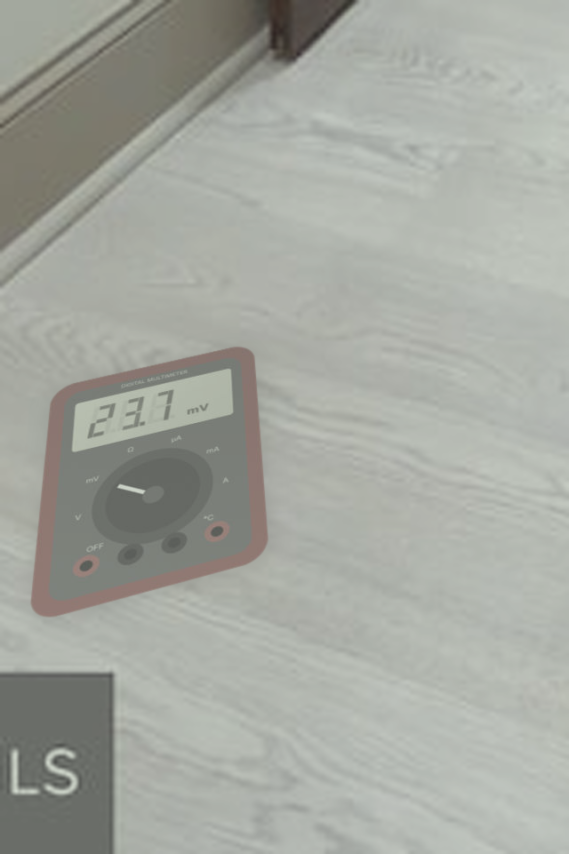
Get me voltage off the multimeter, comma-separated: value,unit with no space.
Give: 23.7,mV
